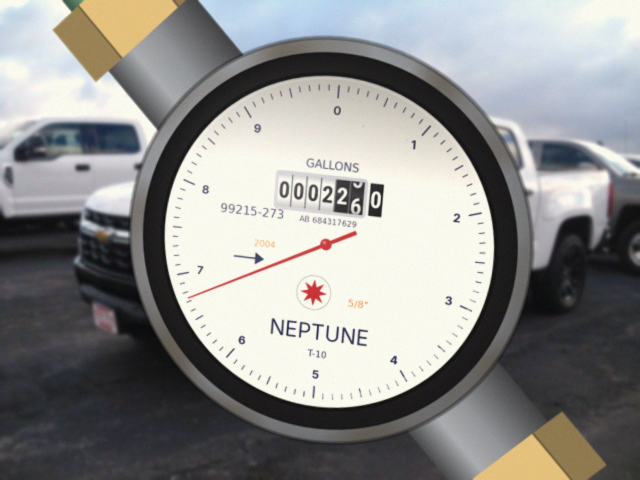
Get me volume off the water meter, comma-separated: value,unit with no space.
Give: 2256.7,gal
